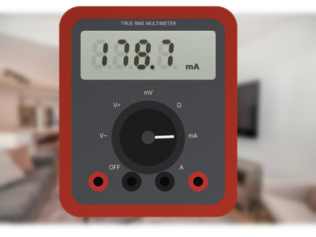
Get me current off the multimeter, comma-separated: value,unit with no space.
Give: 178.7,mA
